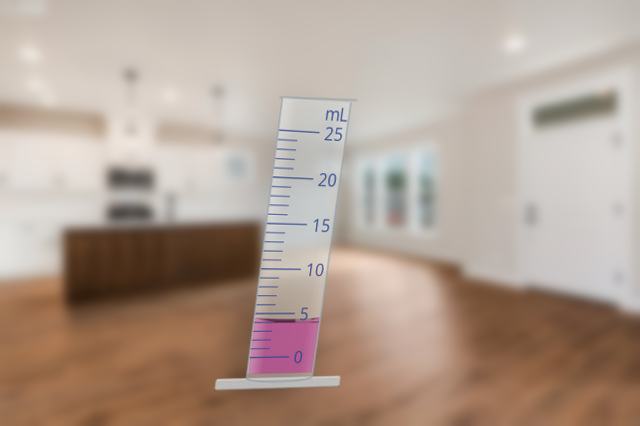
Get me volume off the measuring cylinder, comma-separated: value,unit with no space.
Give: 4,mL
